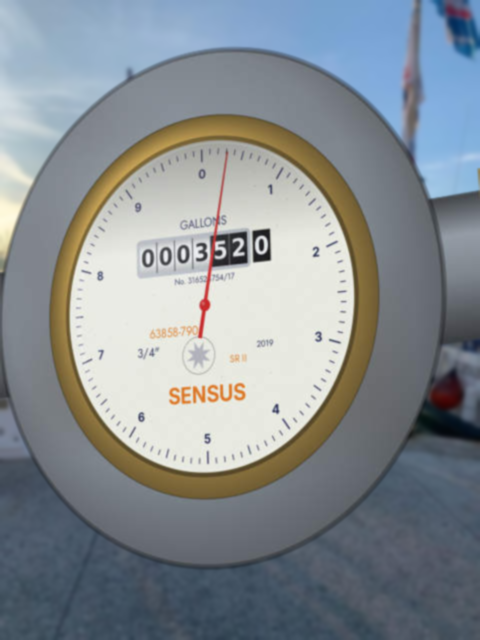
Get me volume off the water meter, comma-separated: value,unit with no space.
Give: 3520.3,gal
